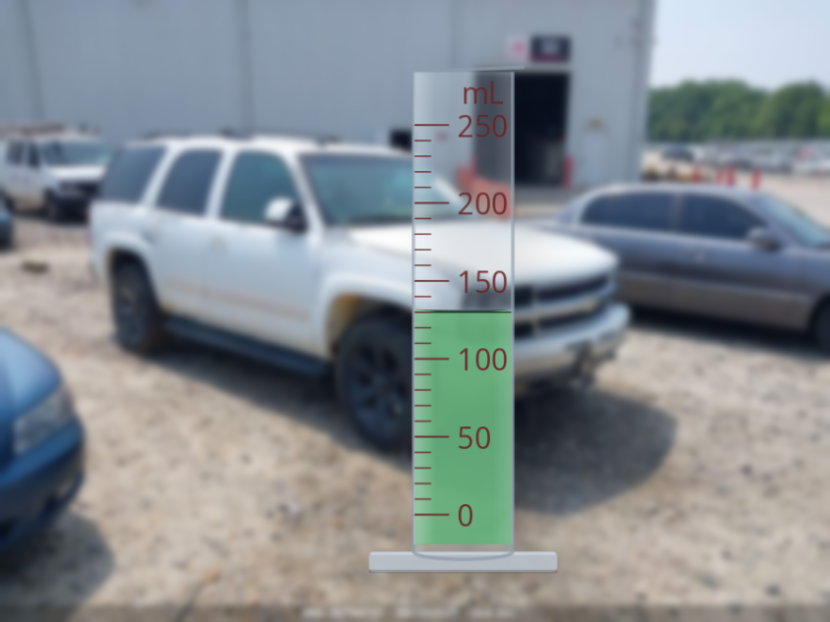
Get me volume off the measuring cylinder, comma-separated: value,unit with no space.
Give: 130,mL
